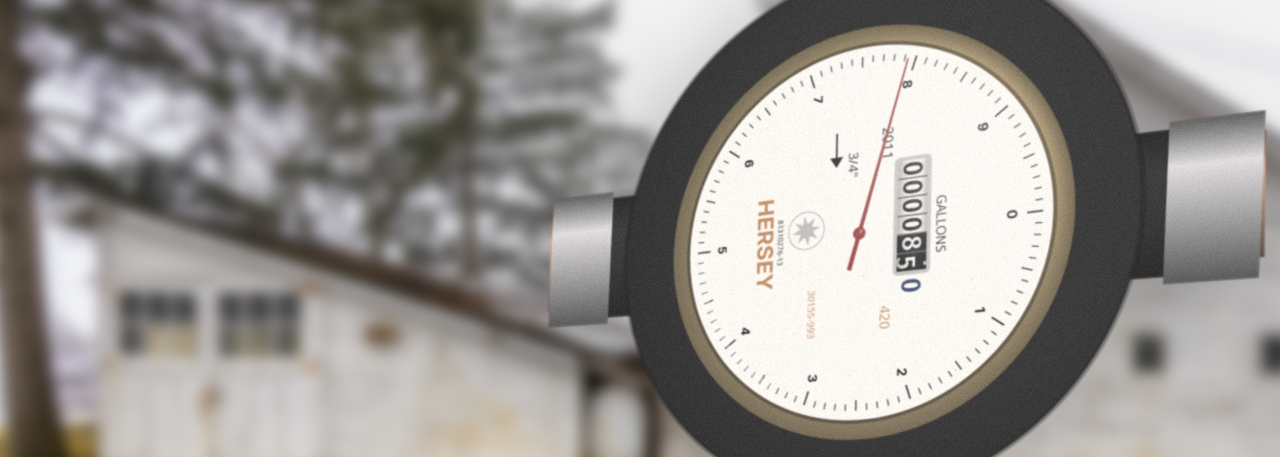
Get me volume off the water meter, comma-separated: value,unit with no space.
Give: 847.9,gal
